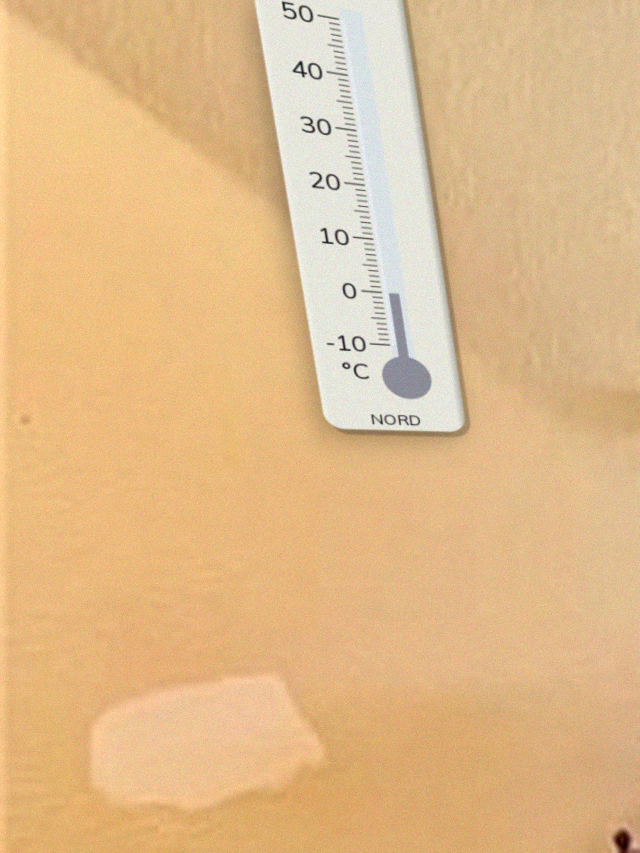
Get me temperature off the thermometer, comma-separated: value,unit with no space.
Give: 0,°C
